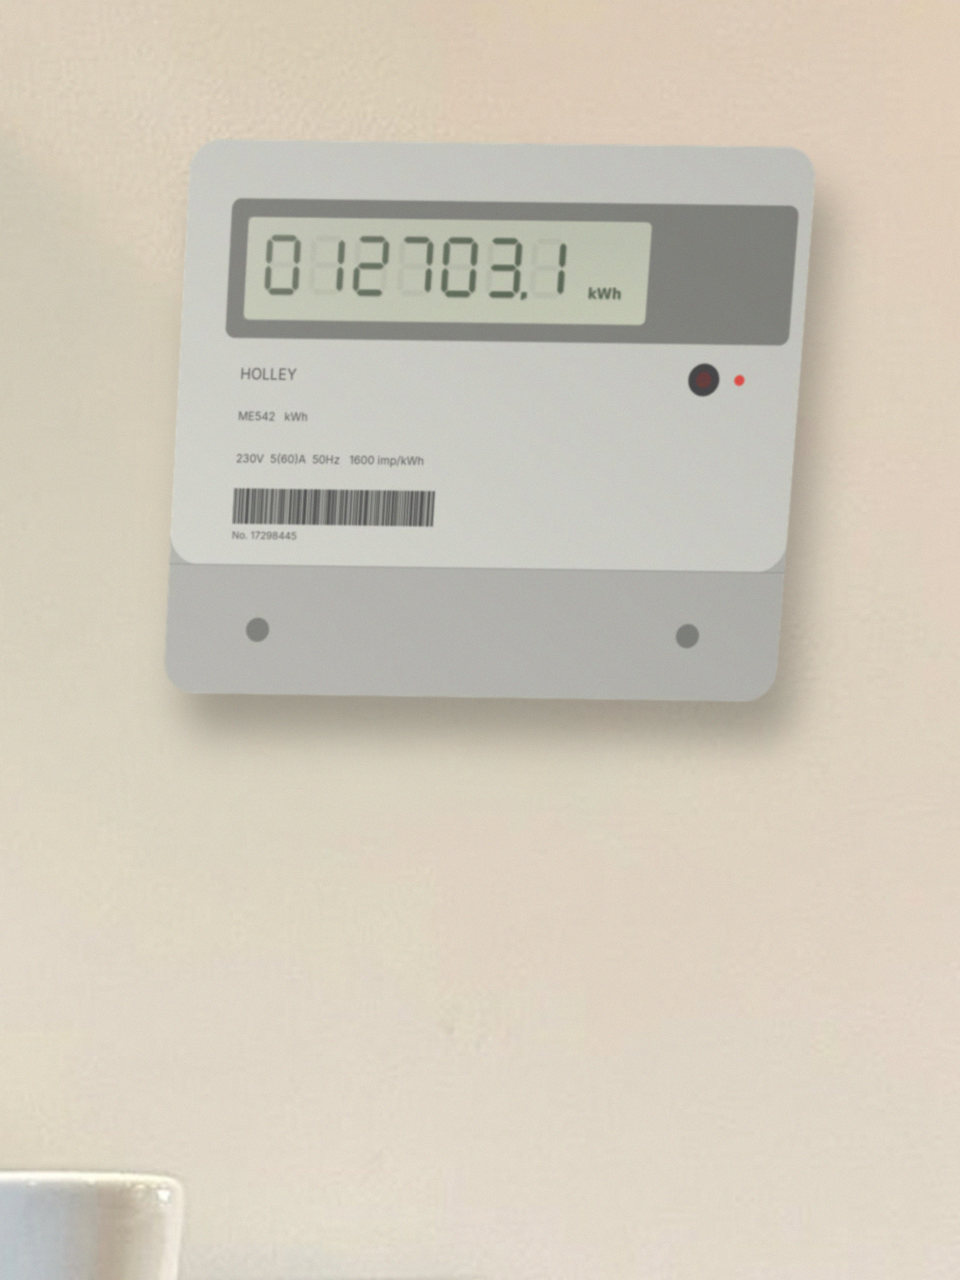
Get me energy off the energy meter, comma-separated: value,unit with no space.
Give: 12703.1,kWh
